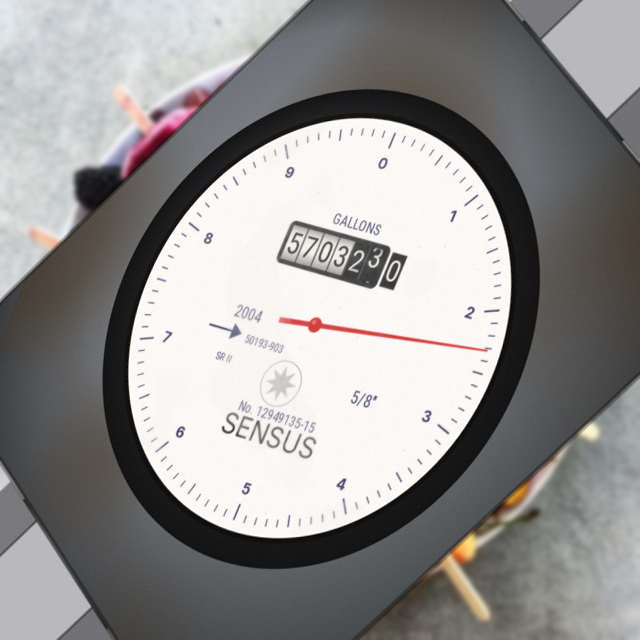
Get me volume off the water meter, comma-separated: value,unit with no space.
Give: 5703232.3,gal
